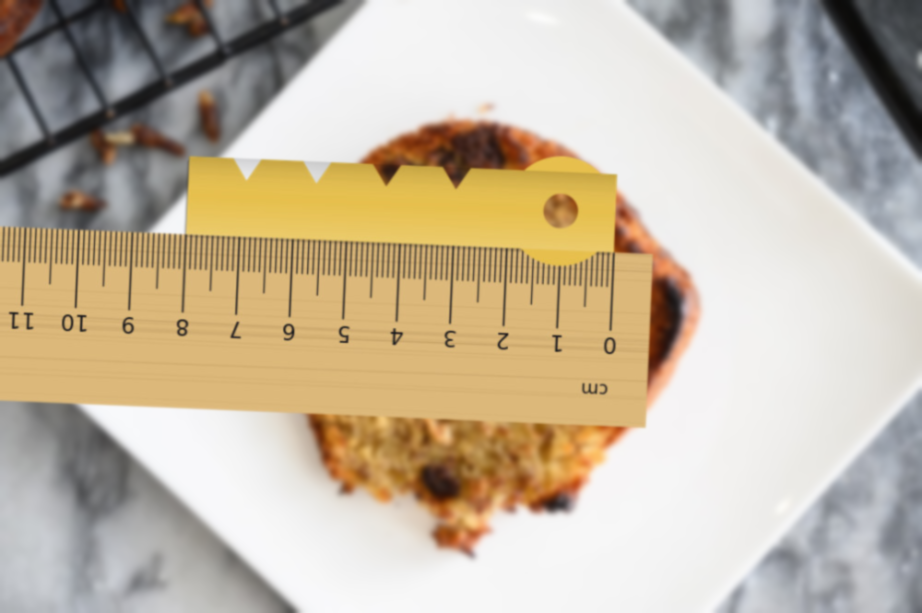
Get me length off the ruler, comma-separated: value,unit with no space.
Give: 8,cm
